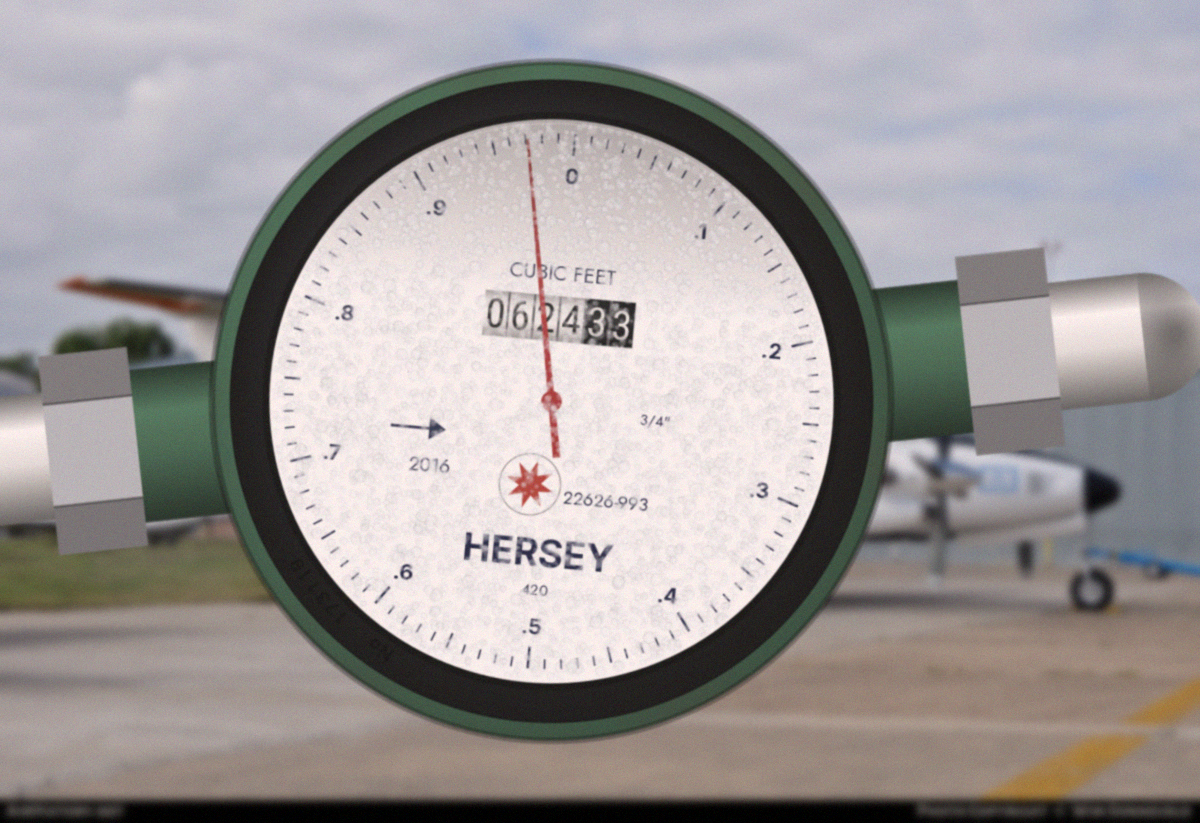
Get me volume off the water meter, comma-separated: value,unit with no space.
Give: 62432.97,ft³
